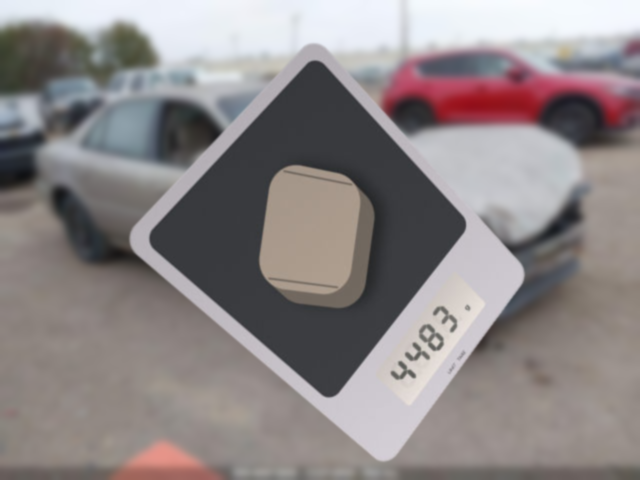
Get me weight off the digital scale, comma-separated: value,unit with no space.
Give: 4483,g
